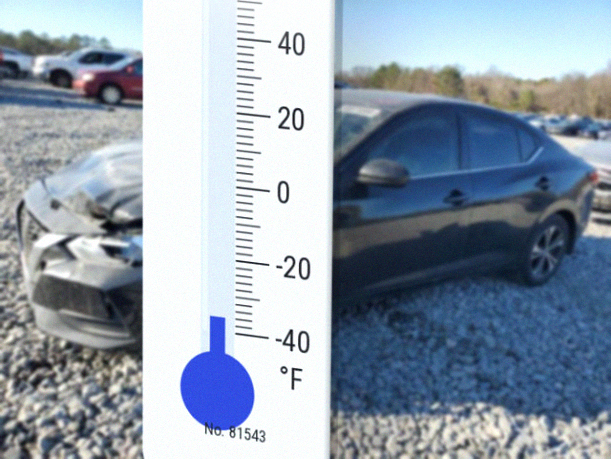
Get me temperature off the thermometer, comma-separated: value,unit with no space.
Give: -36,°F
